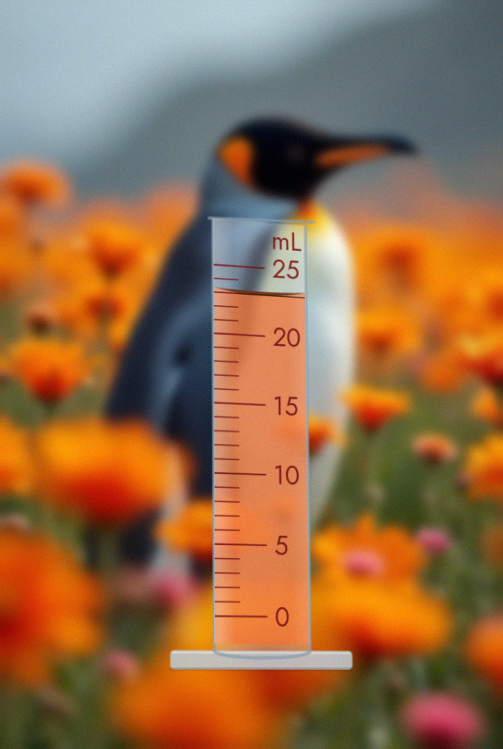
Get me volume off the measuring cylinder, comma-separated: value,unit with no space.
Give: 23,mL
